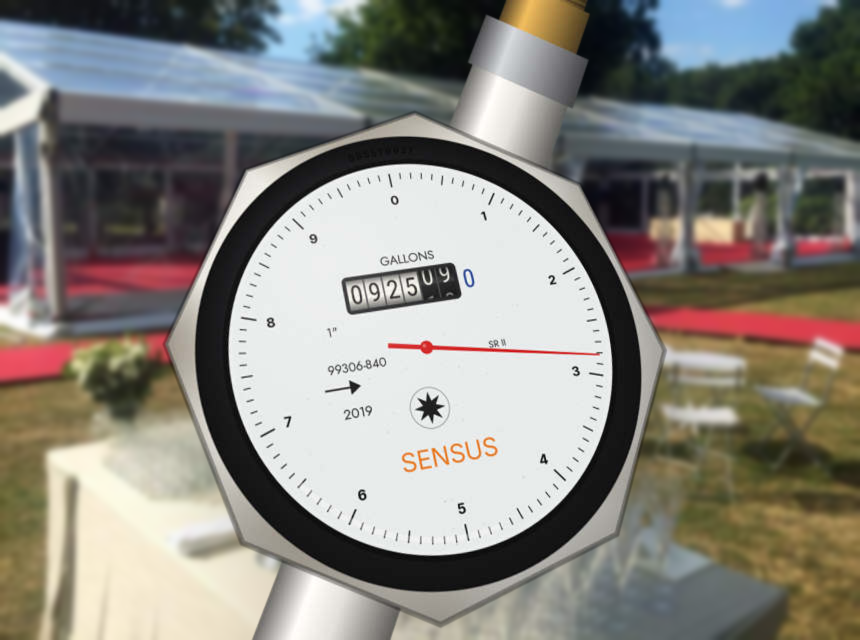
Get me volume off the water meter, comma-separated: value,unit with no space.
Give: 925092.8,gal
